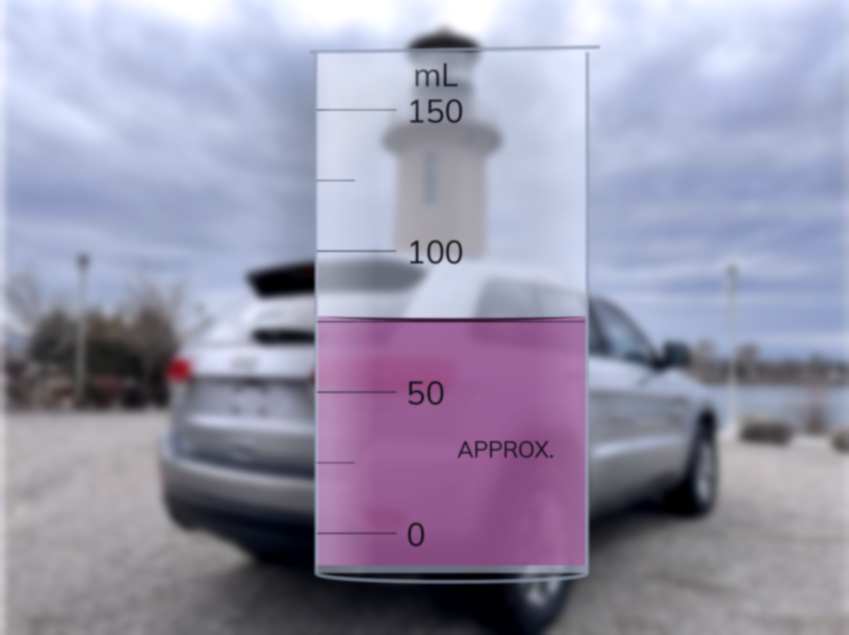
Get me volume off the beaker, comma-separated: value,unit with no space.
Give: 75,mL
